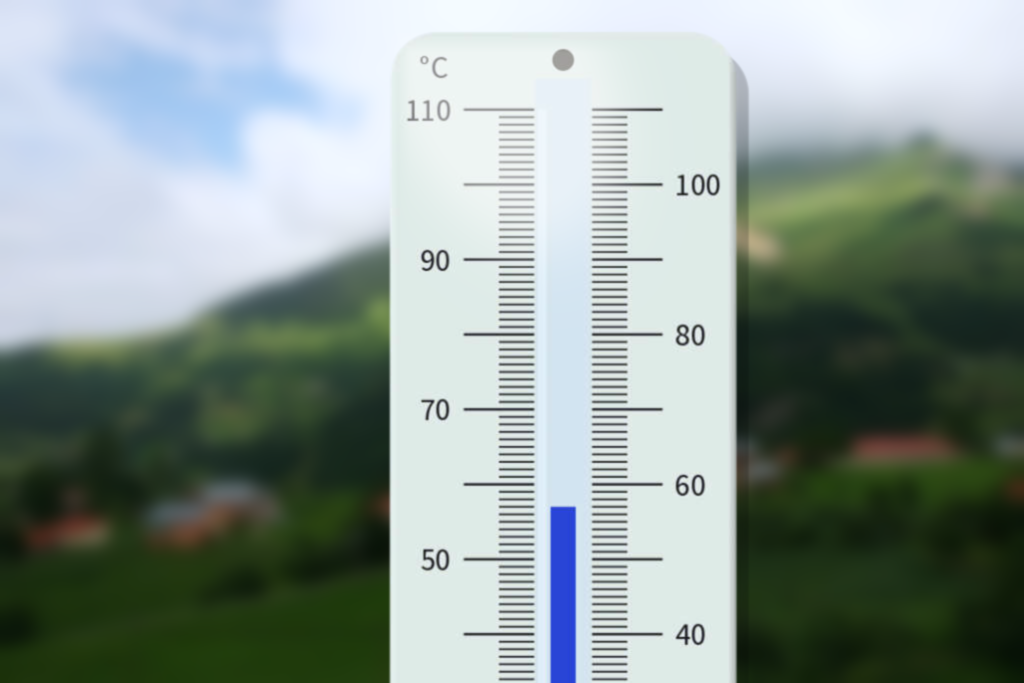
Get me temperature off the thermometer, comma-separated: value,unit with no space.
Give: 57,°C
